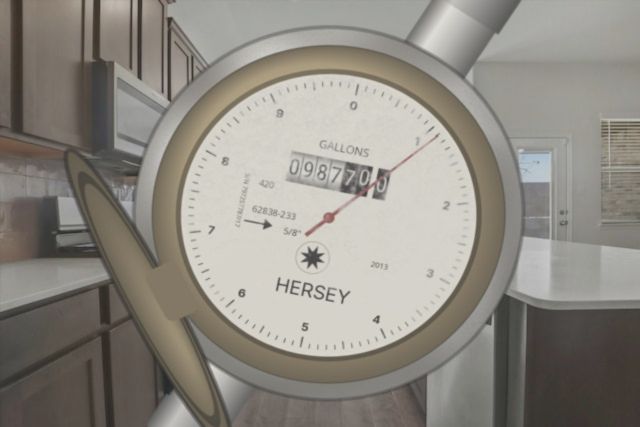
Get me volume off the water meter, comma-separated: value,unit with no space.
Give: 987701.1,gal
